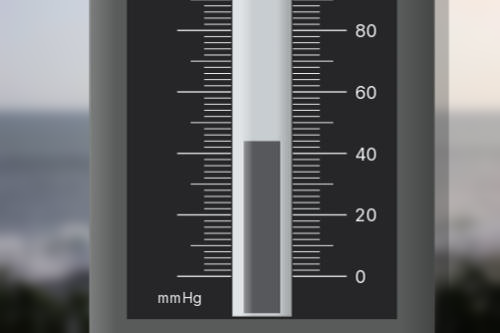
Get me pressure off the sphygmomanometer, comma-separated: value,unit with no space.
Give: 44,mmHg
